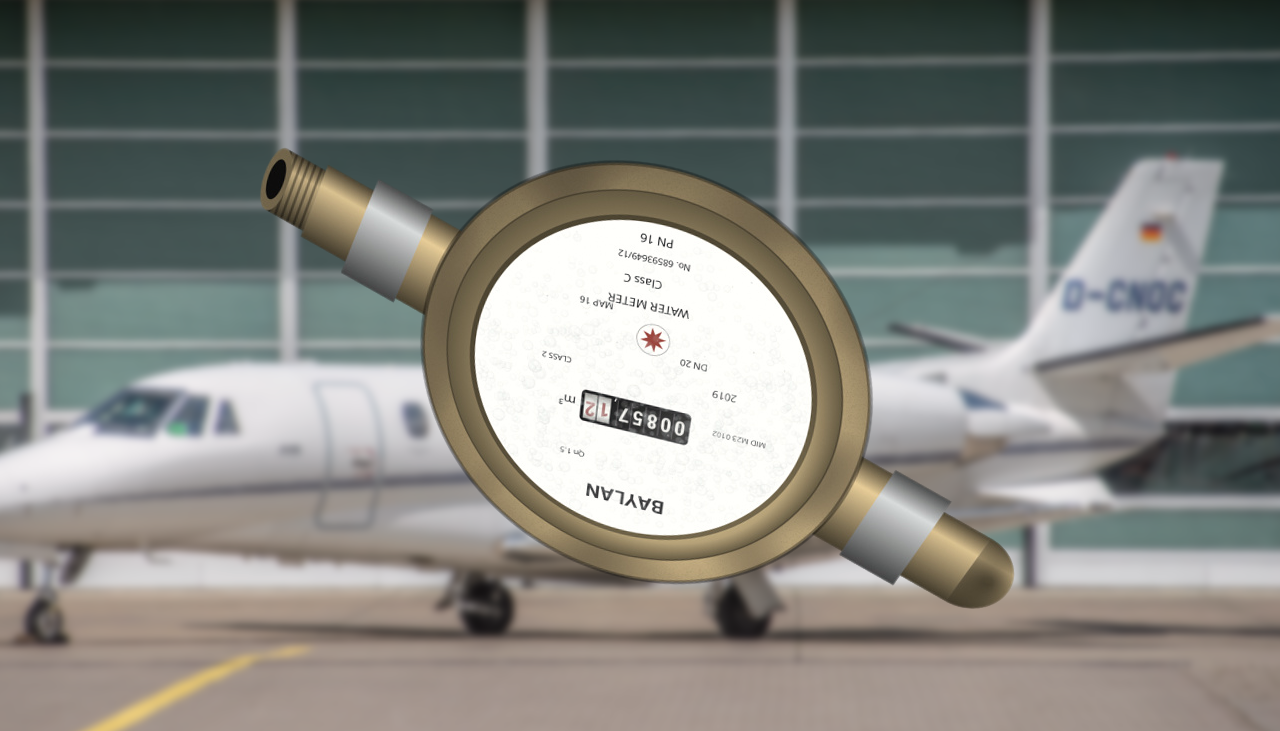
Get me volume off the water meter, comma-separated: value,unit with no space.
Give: 857.12,m³
